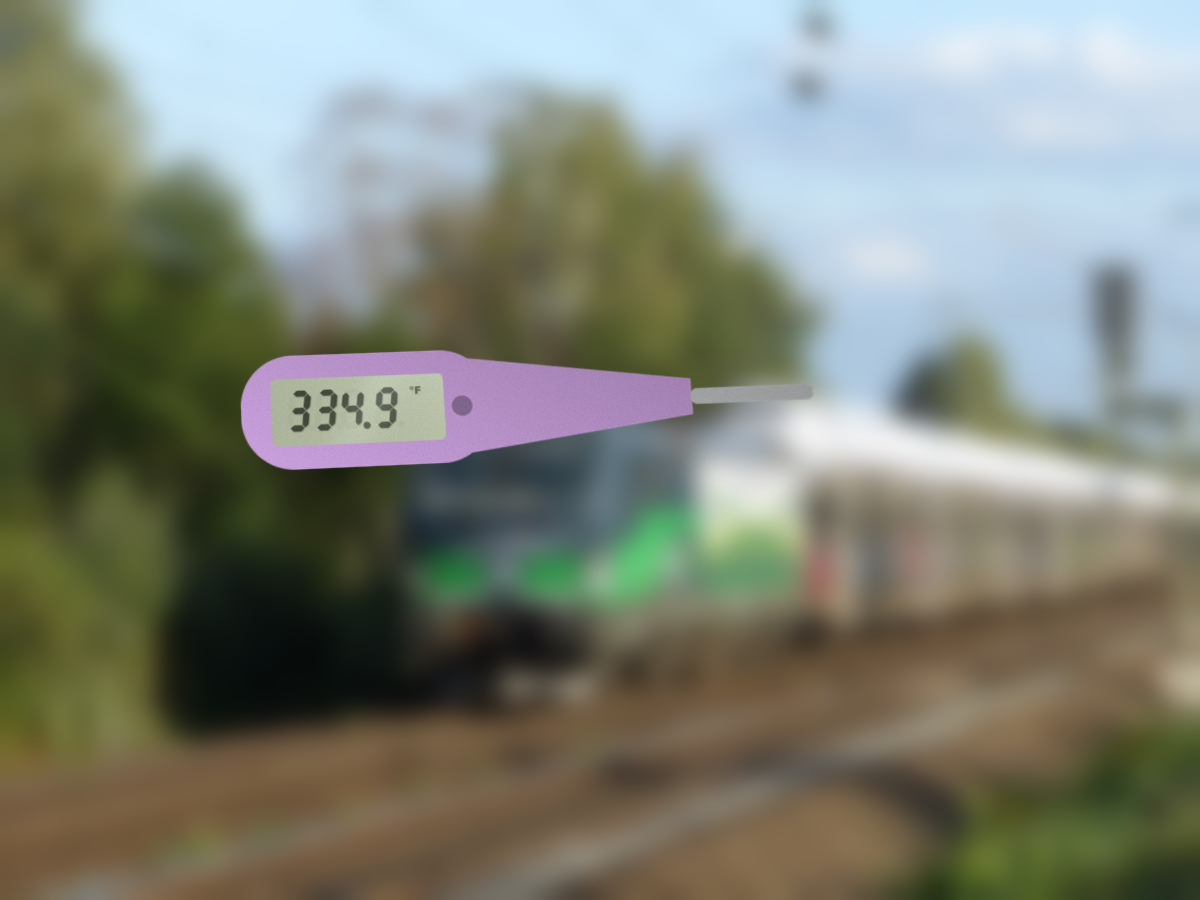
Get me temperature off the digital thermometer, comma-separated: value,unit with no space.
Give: 334.9,°F
